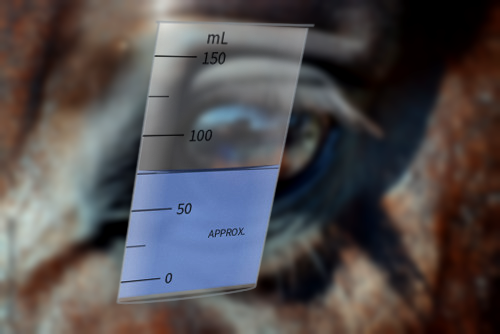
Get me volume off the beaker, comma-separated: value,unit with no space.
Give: 75,mL
